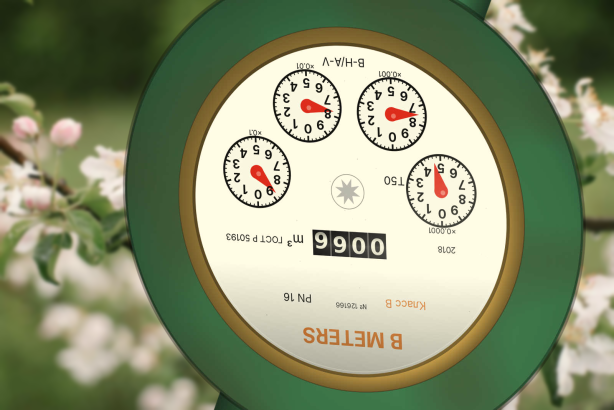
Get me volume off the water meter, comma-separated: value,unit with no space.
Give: 65.8774,m³
